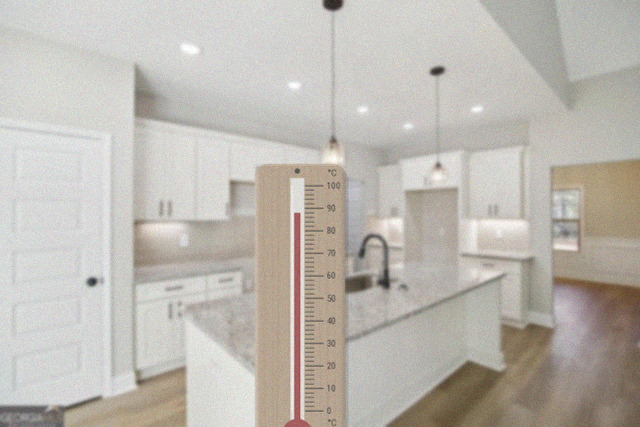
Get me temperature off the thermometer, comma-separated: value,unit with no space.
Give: 88,°C
